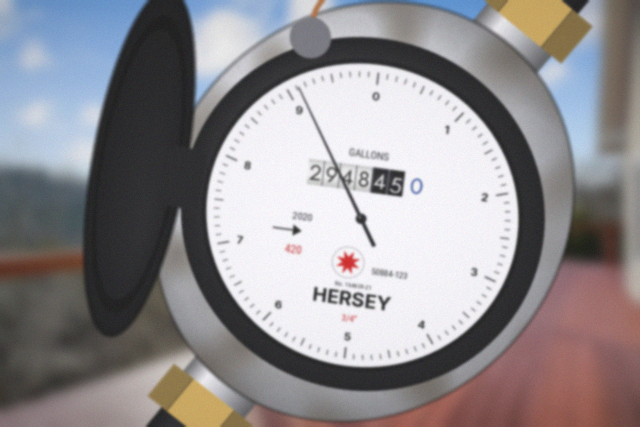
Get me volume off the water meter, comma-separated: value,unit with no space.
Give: 2948449.1,gal
